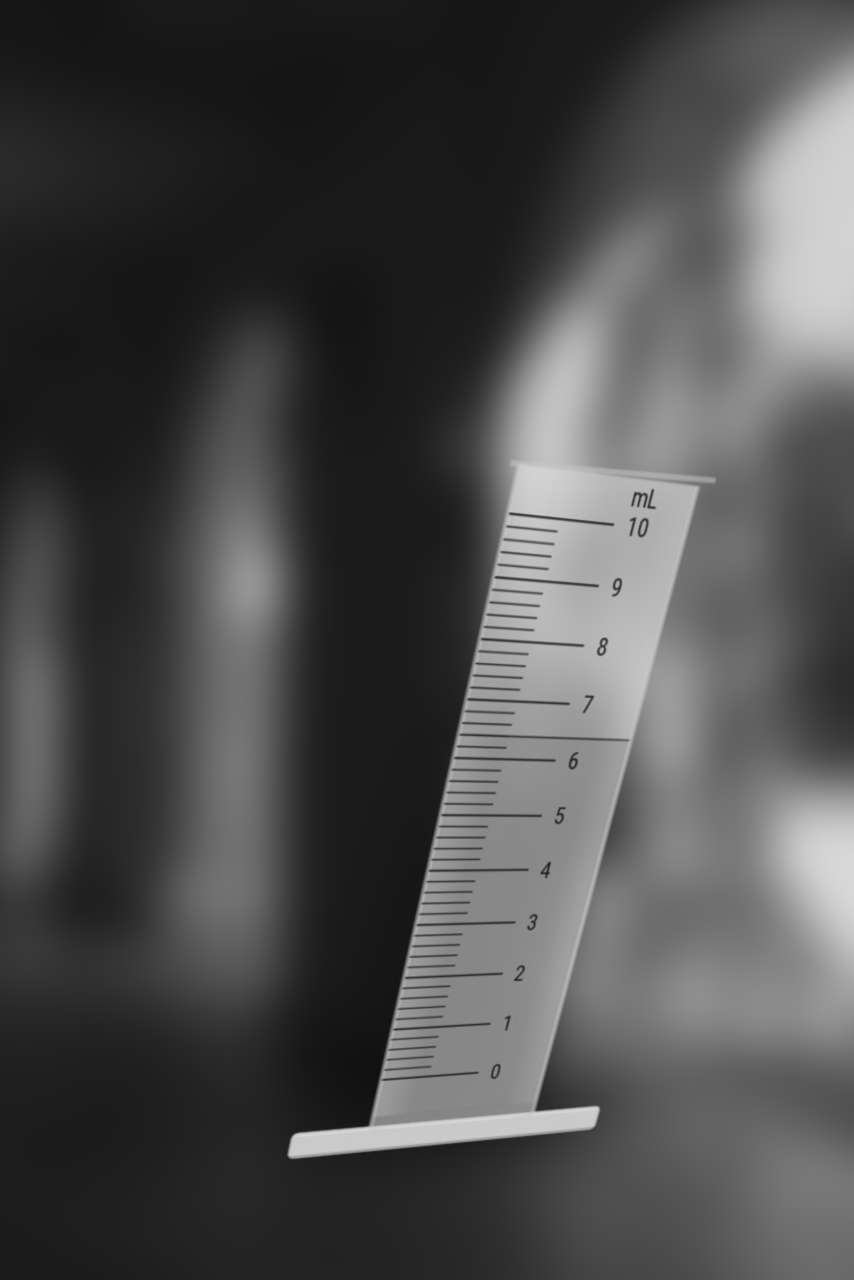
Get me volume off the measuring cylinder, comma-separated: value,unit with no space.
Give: 6.4,mL
